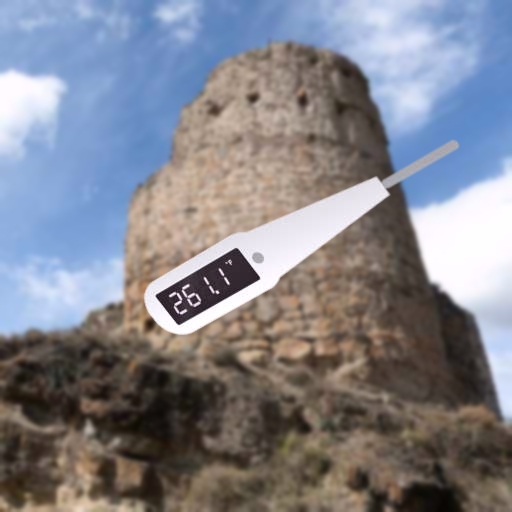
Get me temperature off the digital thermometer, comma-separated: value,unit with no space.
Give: 261.1,°F
